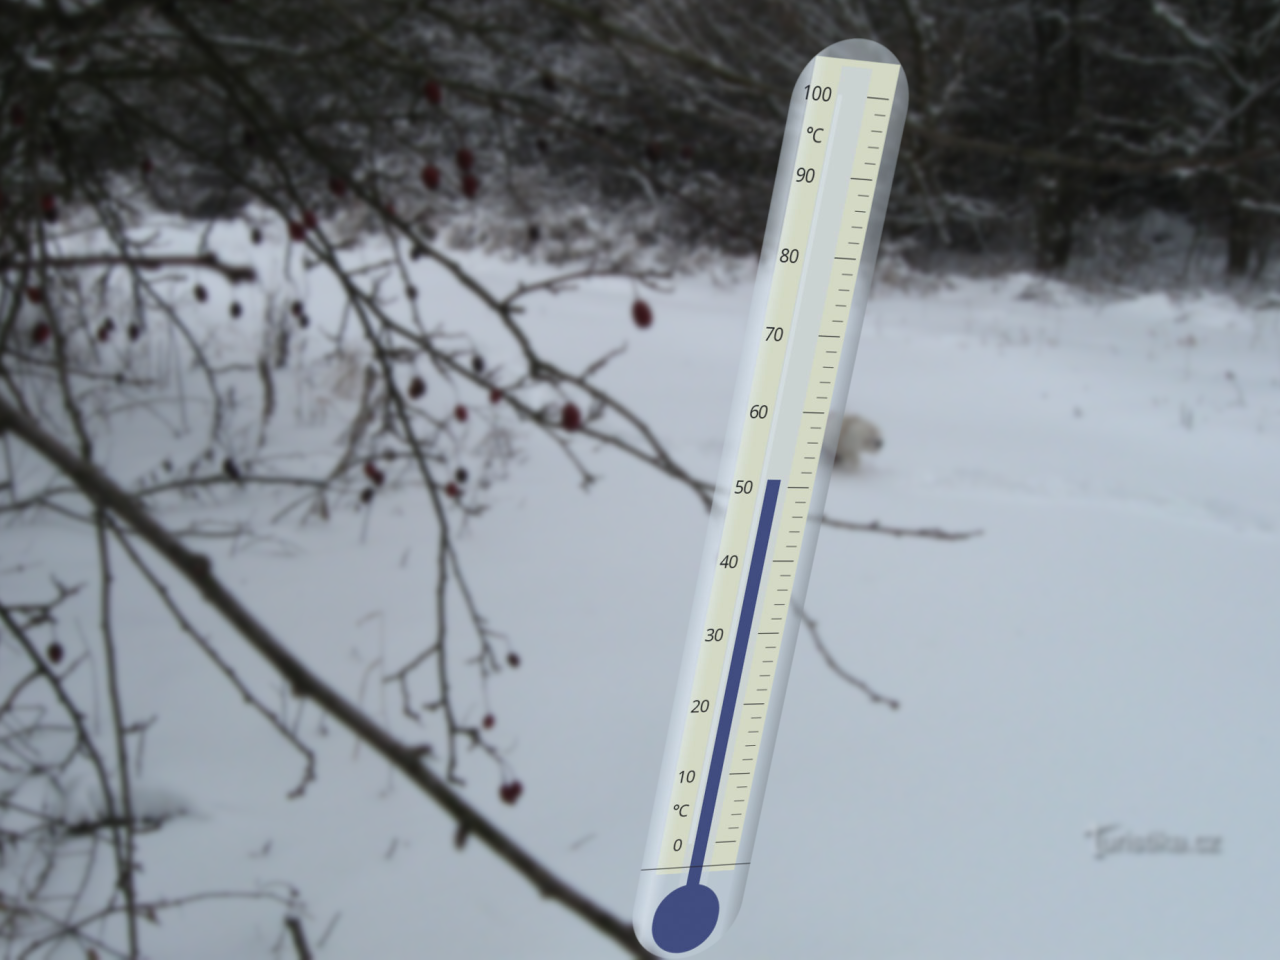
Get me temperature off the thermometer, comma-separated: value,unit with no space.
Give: 51,°C
